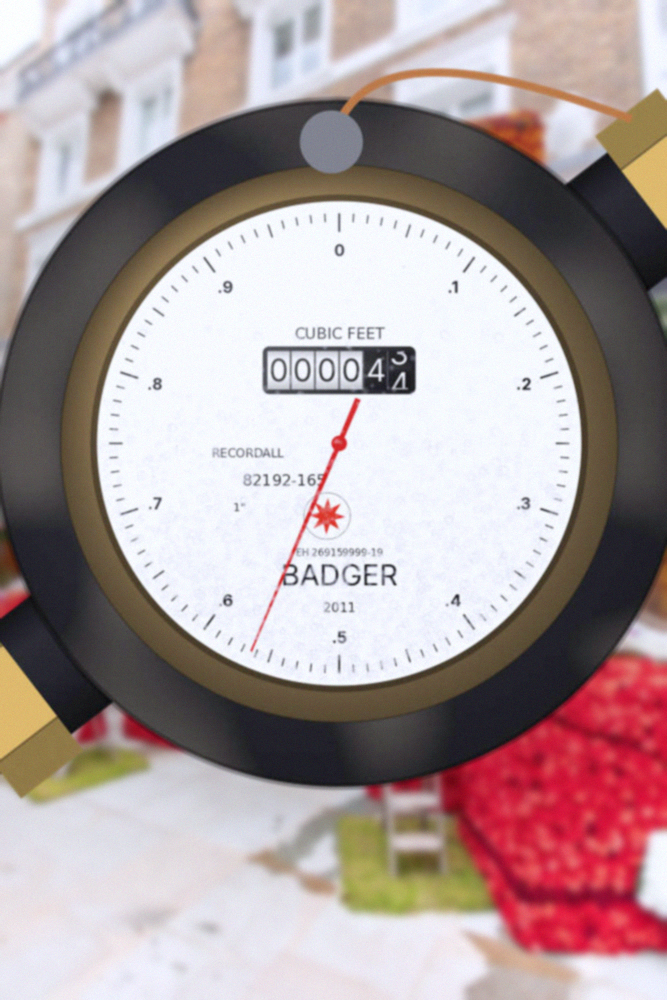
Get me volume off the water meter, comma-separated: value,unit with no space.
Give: 43.56,ft³
